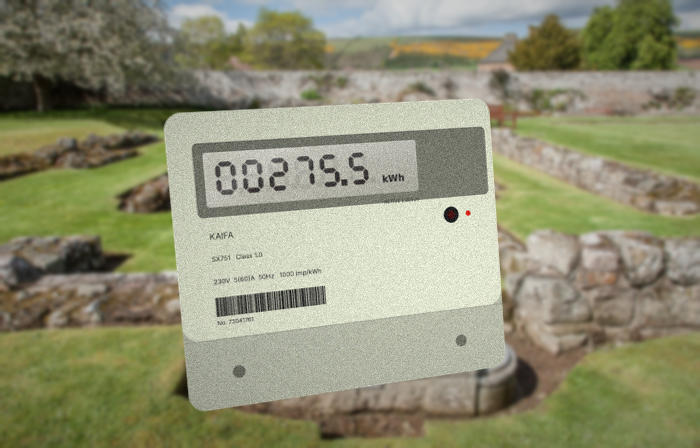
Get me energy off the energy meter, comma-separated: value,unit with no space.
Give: 275.5,kWh
